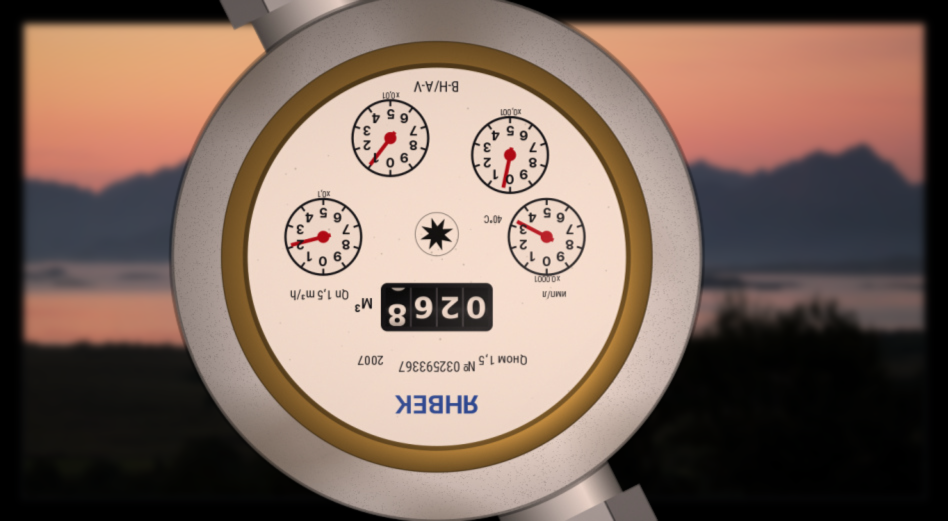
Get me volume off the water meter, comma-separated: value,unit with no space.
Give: 268.2103,m³
